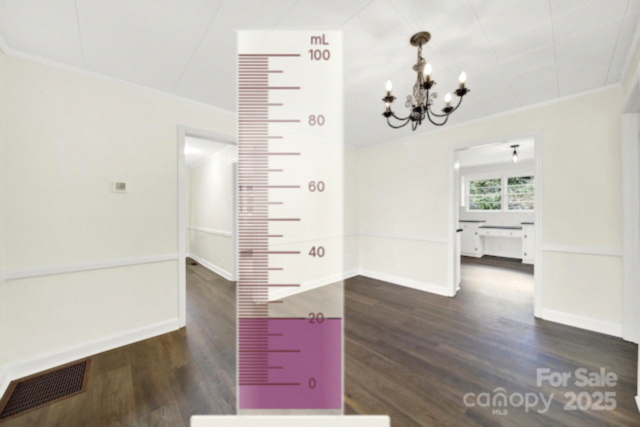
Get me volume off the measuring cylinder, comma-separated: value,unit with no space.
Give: 20,mL
